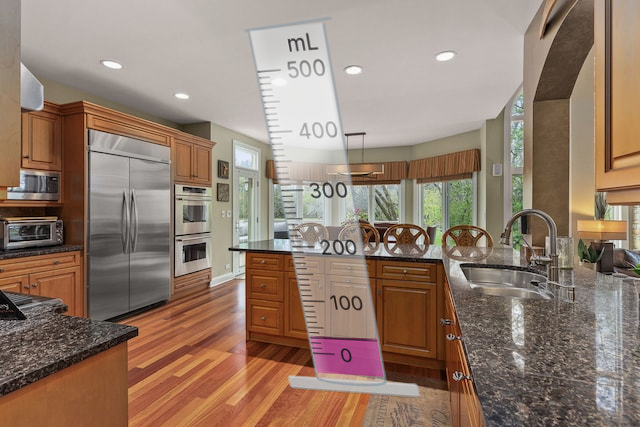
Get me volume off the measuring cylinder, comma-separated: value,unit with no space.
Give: 30,mL
